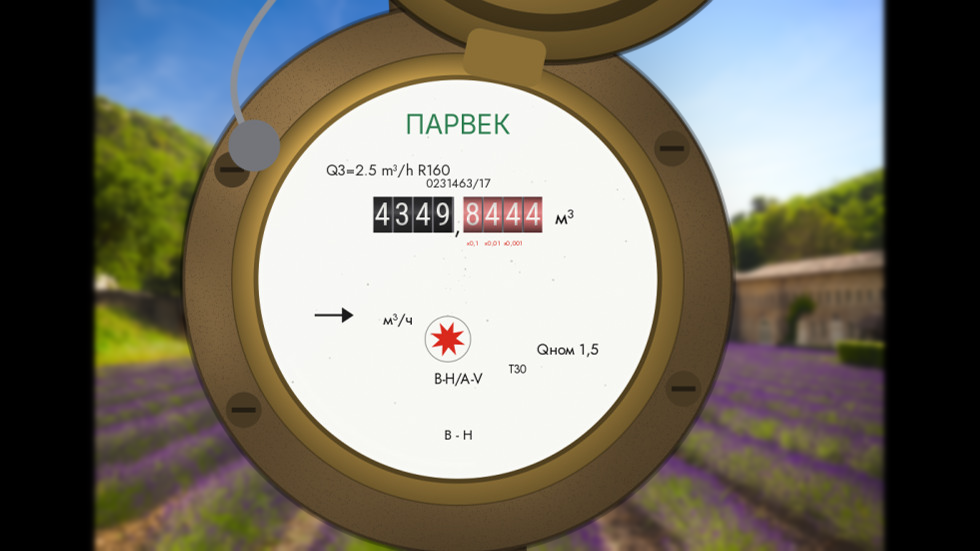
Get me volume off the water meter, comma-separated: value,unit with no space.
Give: 4349.8444,m³
